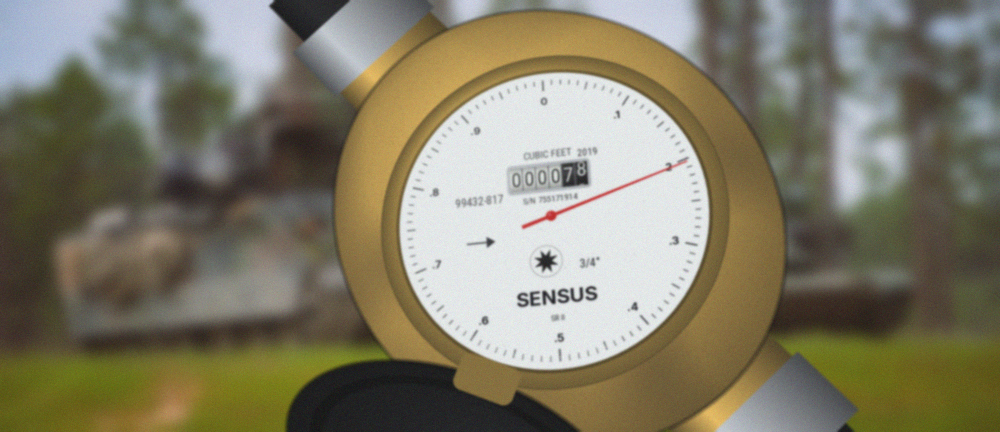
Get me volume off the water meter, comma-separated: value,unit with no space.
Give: 78.20,ft³
